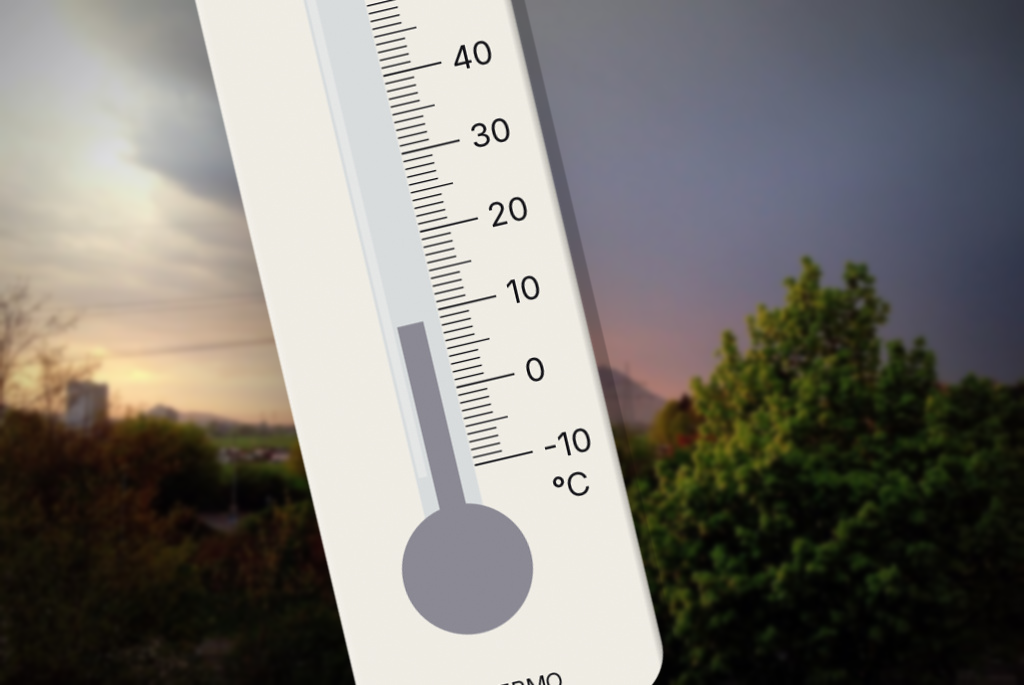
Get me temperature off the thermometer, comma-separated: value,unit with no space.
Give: 9,°C
